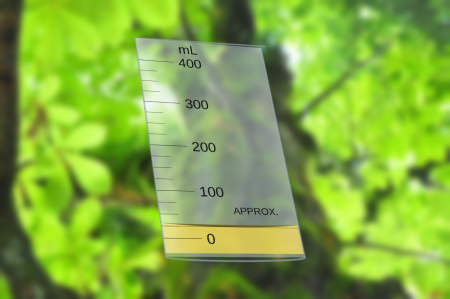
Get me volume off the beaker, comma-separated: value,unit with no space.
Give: 25,mL
